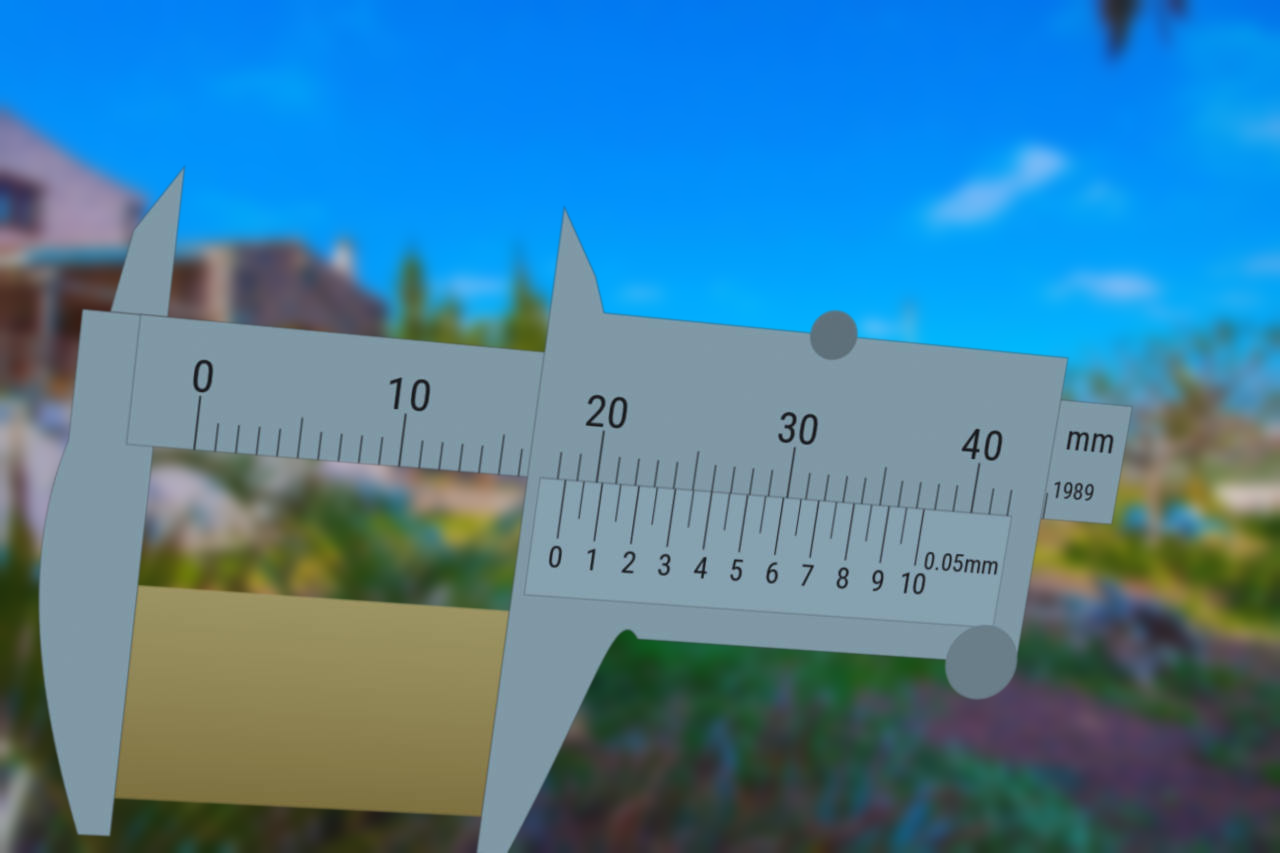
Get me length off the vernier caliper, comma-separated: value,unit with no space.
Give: 18.4,mm
